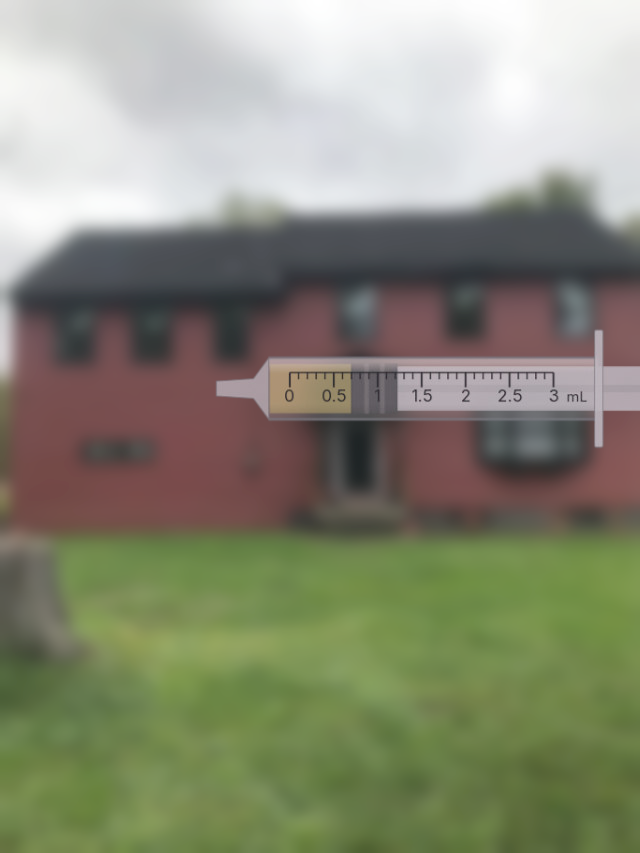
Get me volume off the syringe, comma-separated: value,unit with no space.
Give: 0.7,mL
